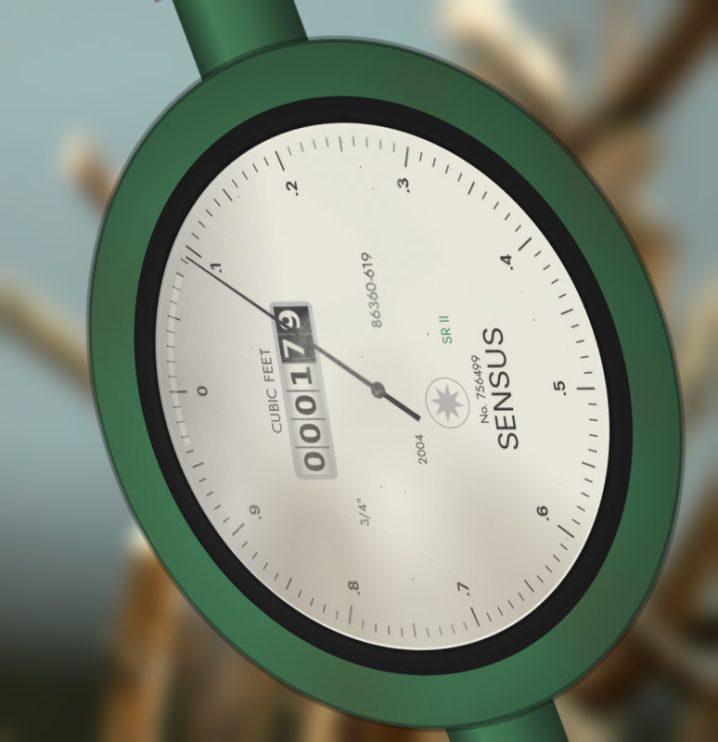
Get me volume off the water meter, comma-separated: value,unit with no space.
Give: 179.09,ft³
